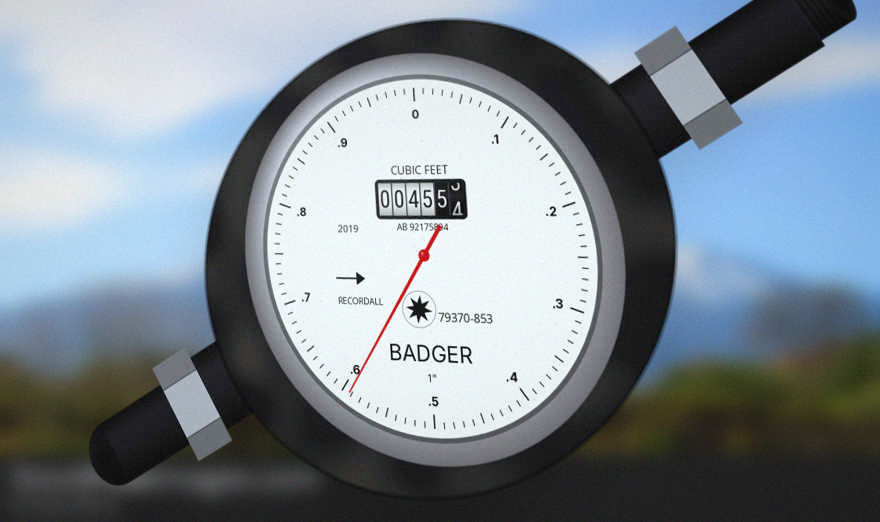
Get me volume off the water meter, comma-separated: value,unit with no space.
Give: 4553.59,ft³
